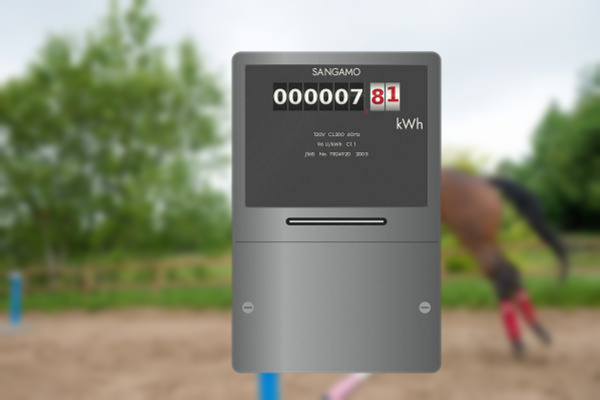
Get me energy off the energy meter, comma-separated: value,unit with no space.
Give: 7.81,kWh
